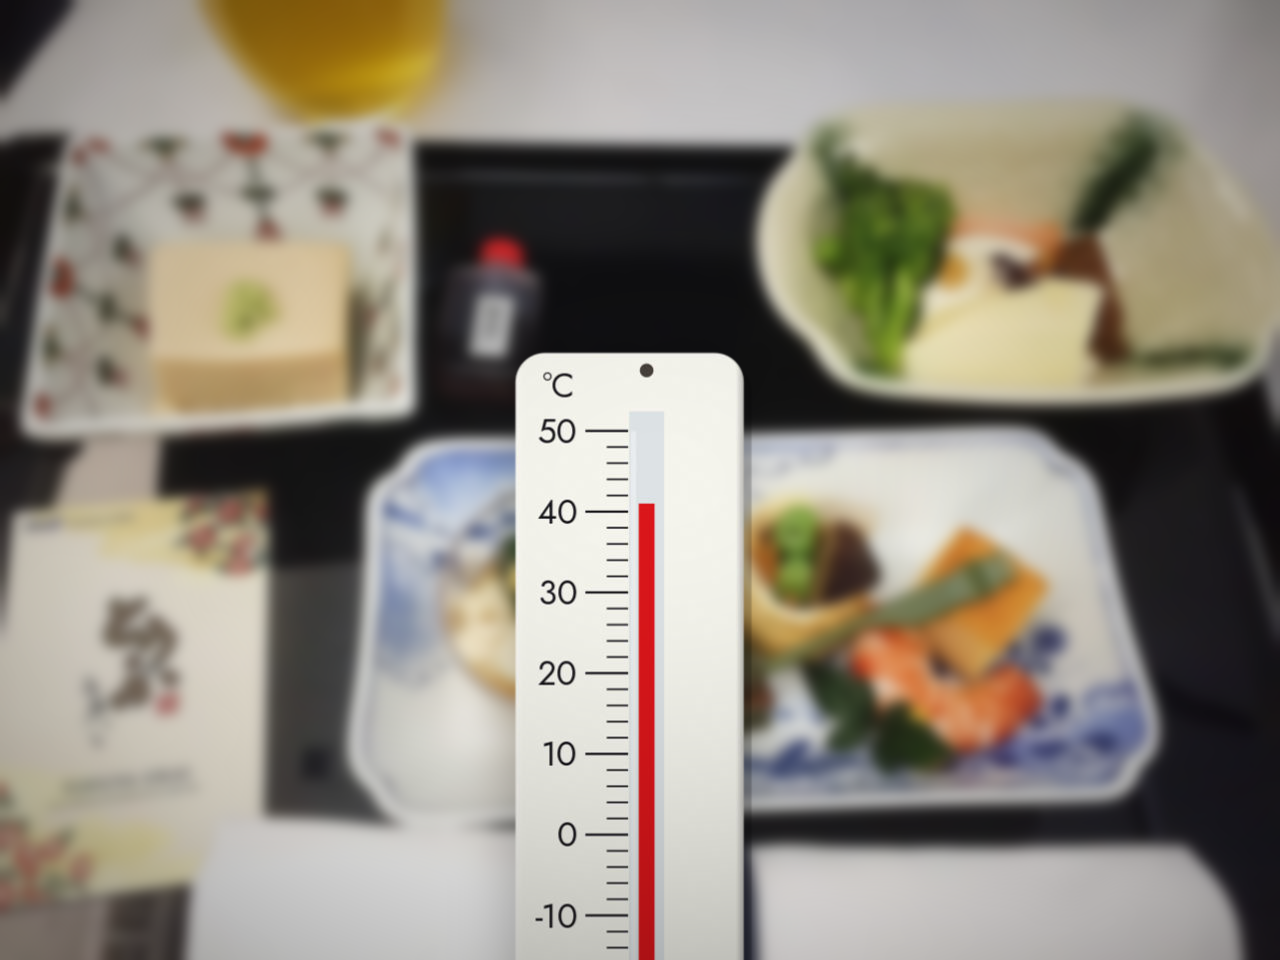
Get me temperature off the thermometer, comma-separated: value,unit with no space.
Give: 41,°C
